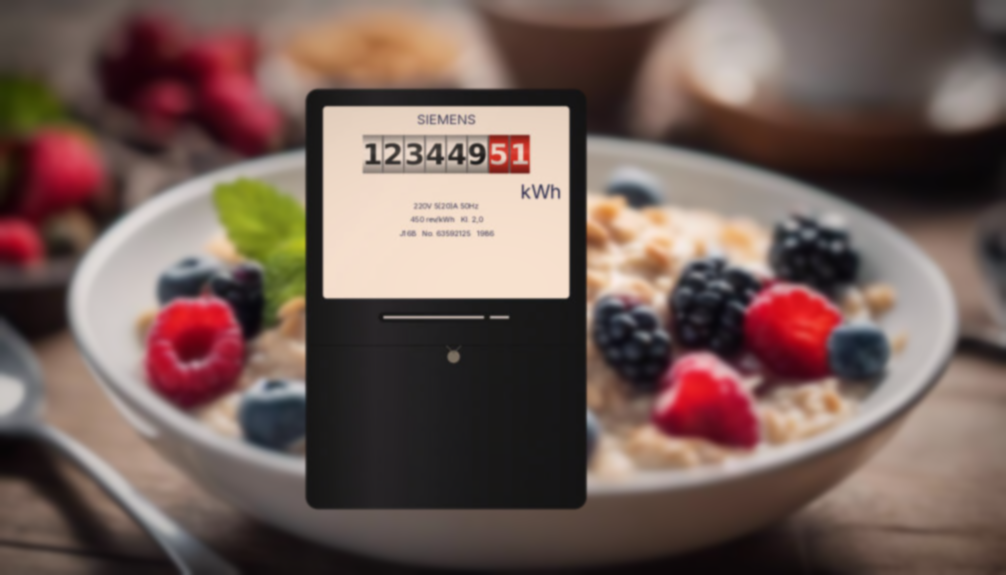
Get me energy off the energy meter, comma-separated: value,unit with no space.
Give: 123449.51,kWh
